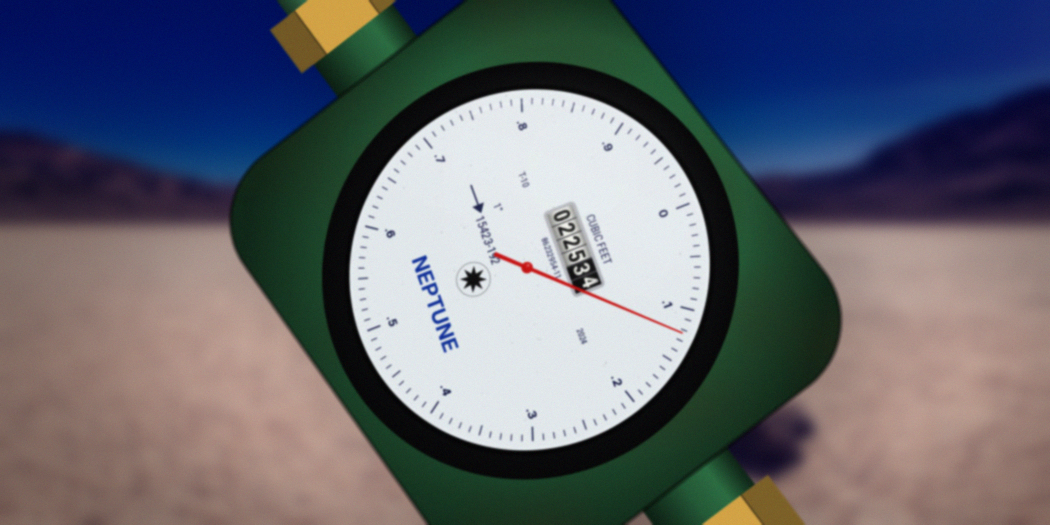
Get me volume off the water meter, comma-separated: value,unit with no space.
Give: 22534.12,ft³
